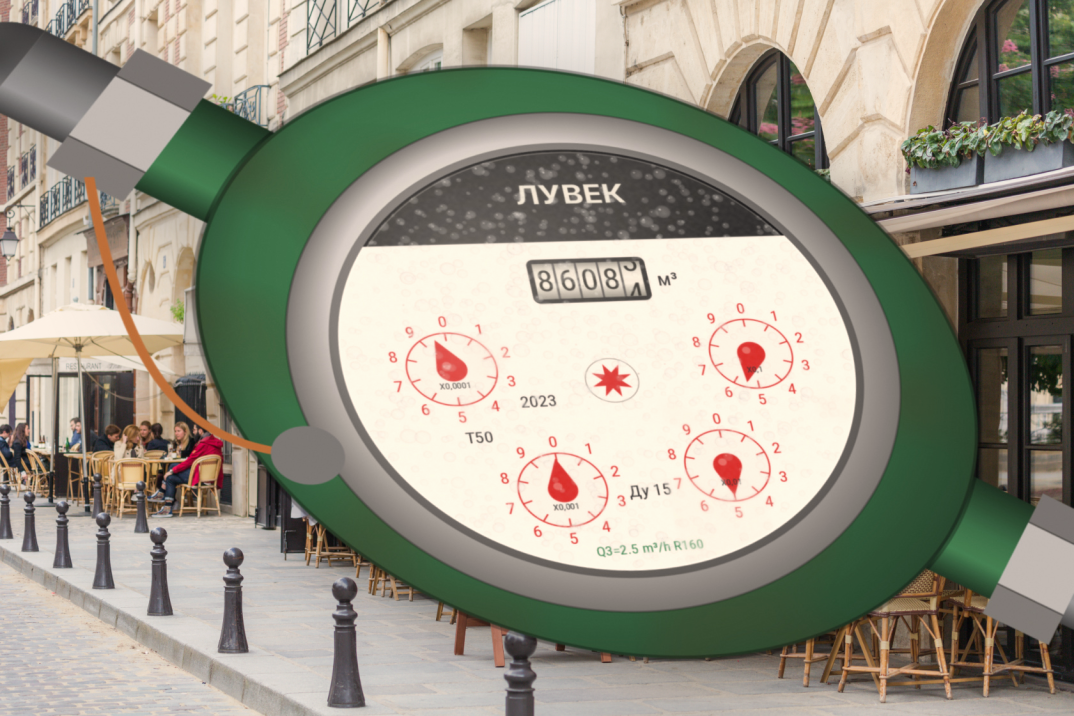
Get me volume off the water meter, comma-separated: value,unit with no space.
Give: 86083.5499,m³
